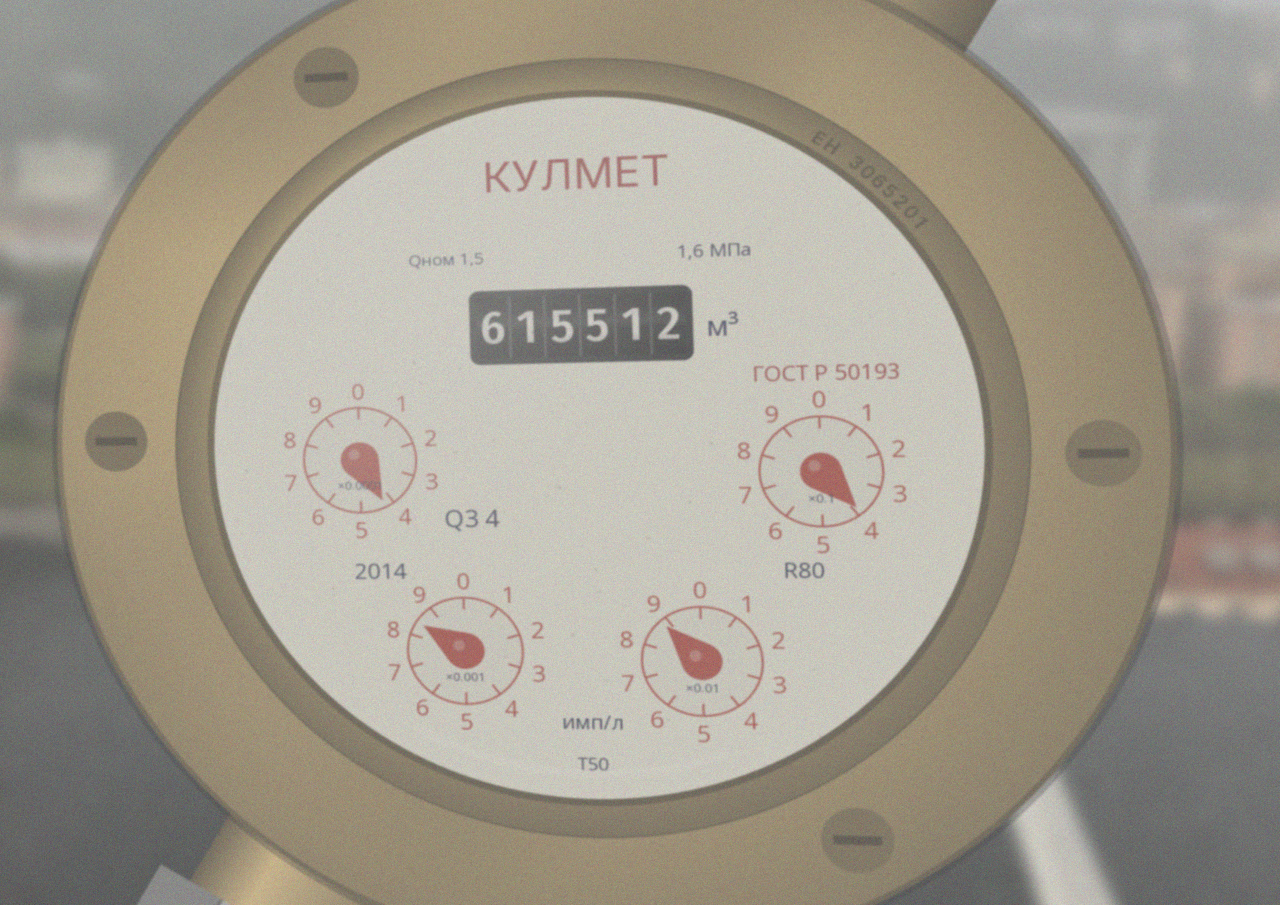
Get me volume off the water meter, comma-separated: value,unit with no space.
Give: 615512.3884,m³
